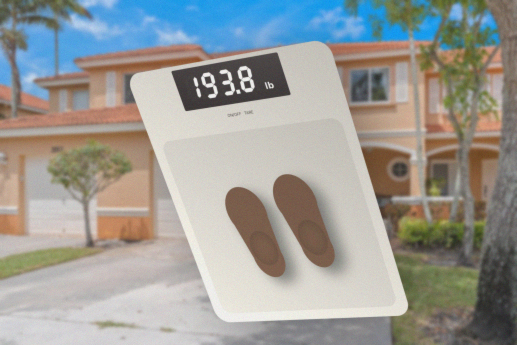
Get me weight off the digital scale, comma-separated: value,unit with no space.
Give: 193.8,lb
